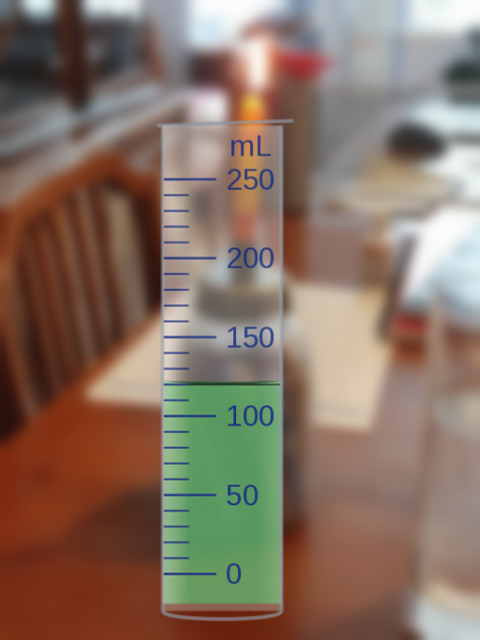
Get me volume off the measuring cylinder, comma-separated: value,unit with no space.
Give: 120,mL
